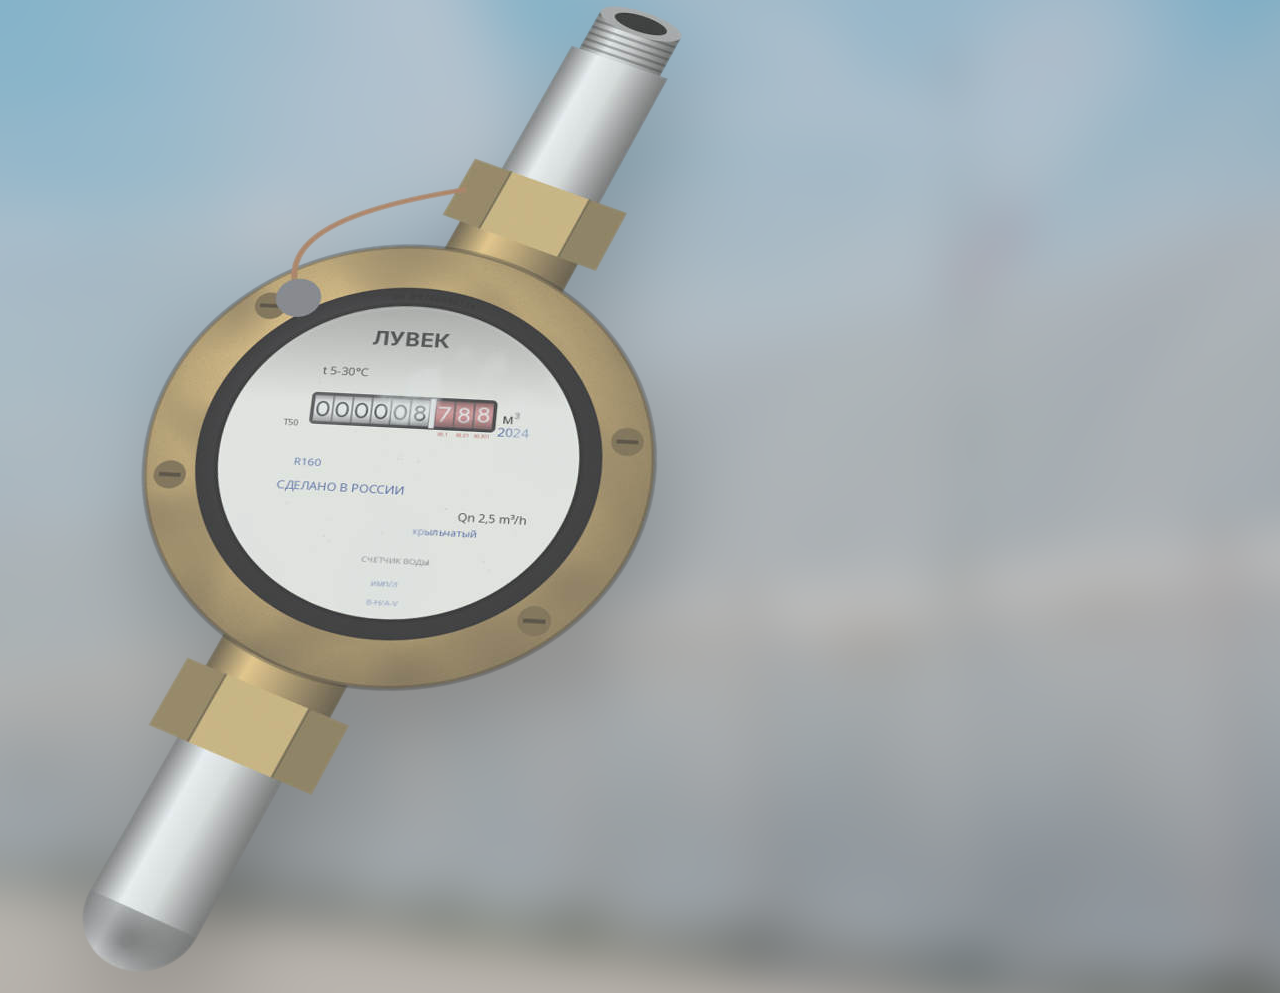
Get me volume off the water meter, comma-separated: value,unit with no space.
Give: 8.788,m³
